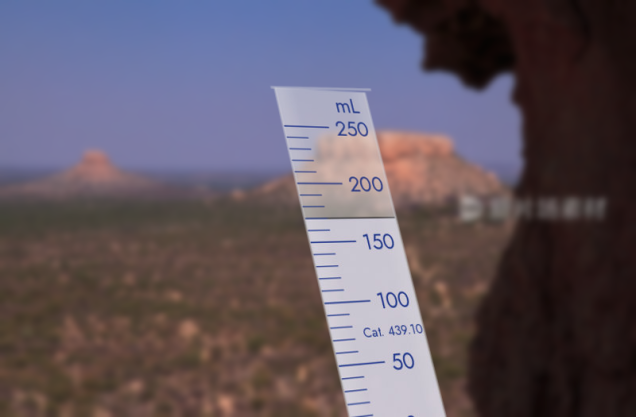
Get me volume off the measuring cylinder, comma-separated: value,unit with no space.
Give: 170,mL
